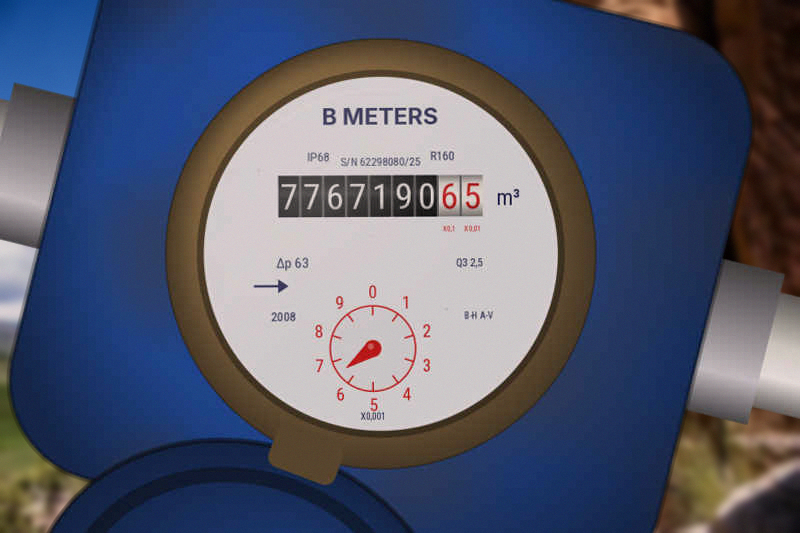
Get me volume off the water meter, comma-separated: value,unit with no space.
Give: 7767190.656,m³
